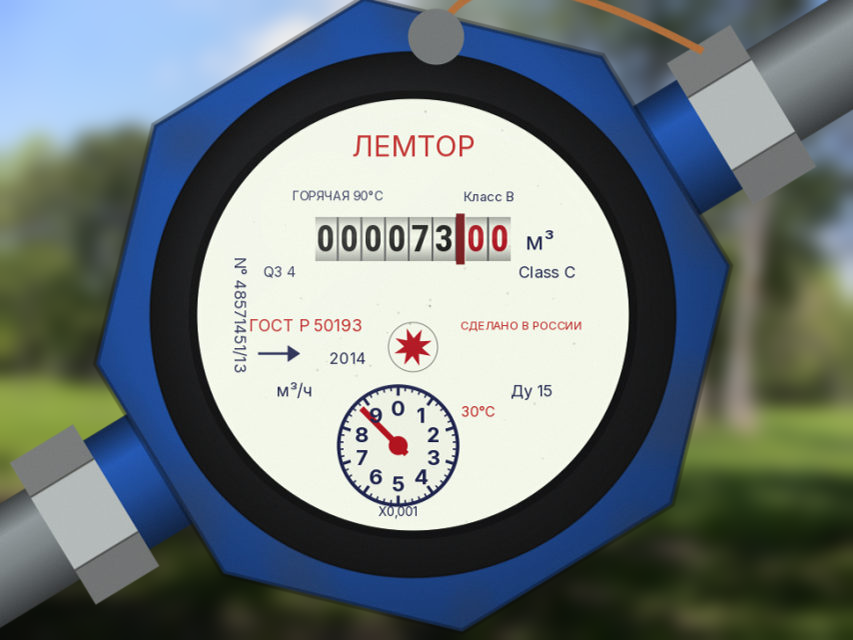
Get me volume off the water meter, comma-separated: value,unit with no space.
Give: 73.008,m³
